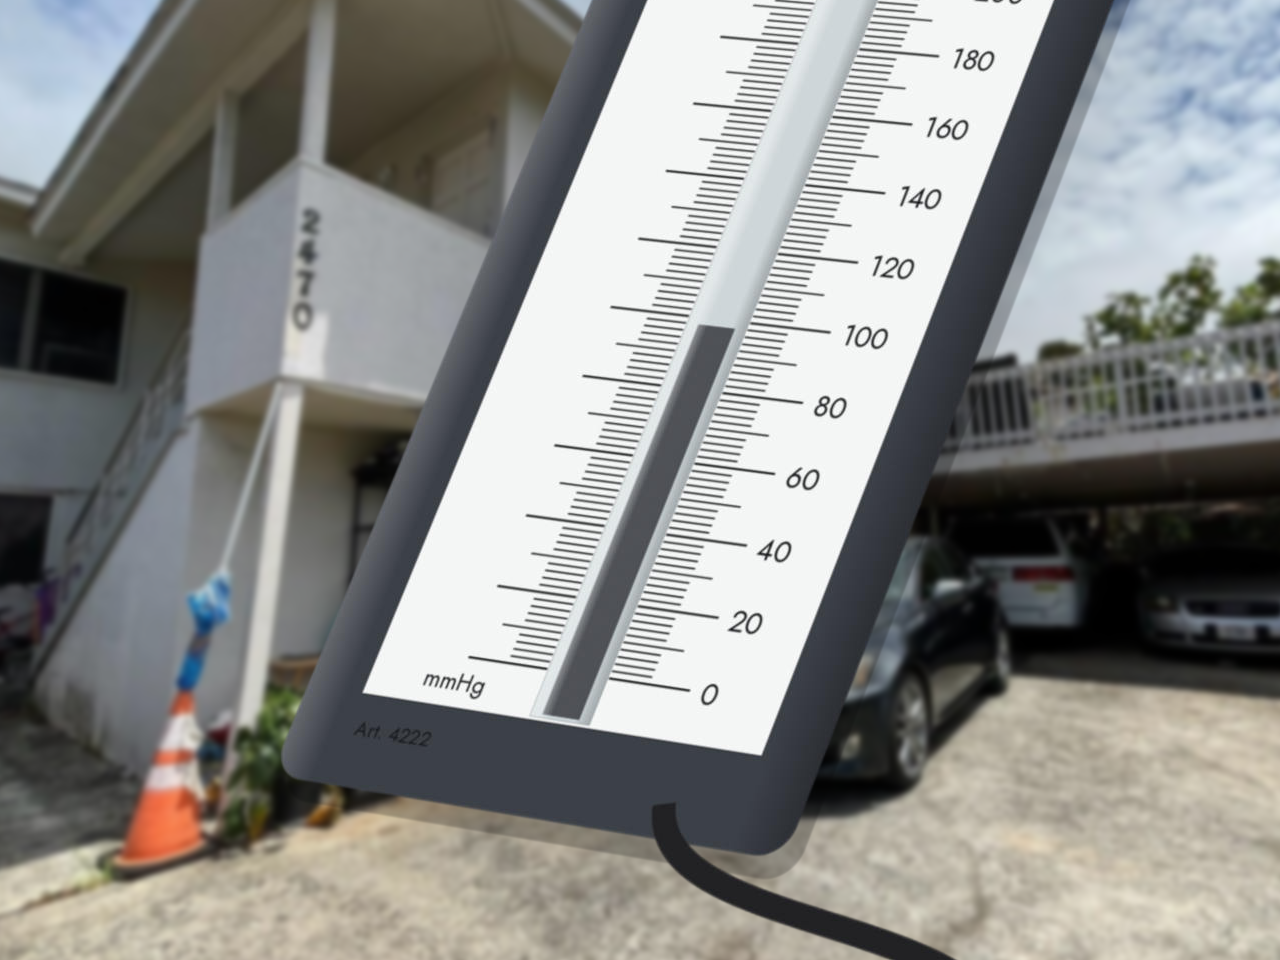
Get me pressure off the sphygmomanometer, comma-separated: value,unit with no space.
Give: 98,mmHg
